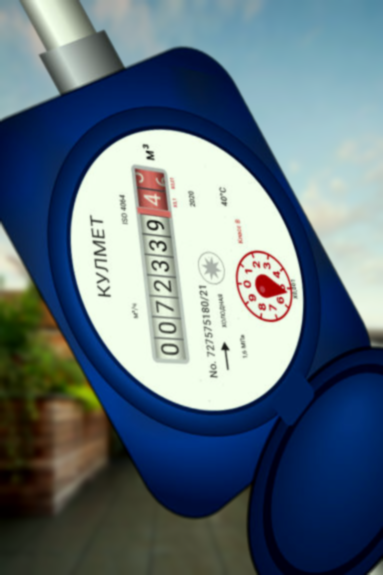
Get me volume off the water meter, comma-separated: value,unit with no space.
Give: 72339.455,m³
